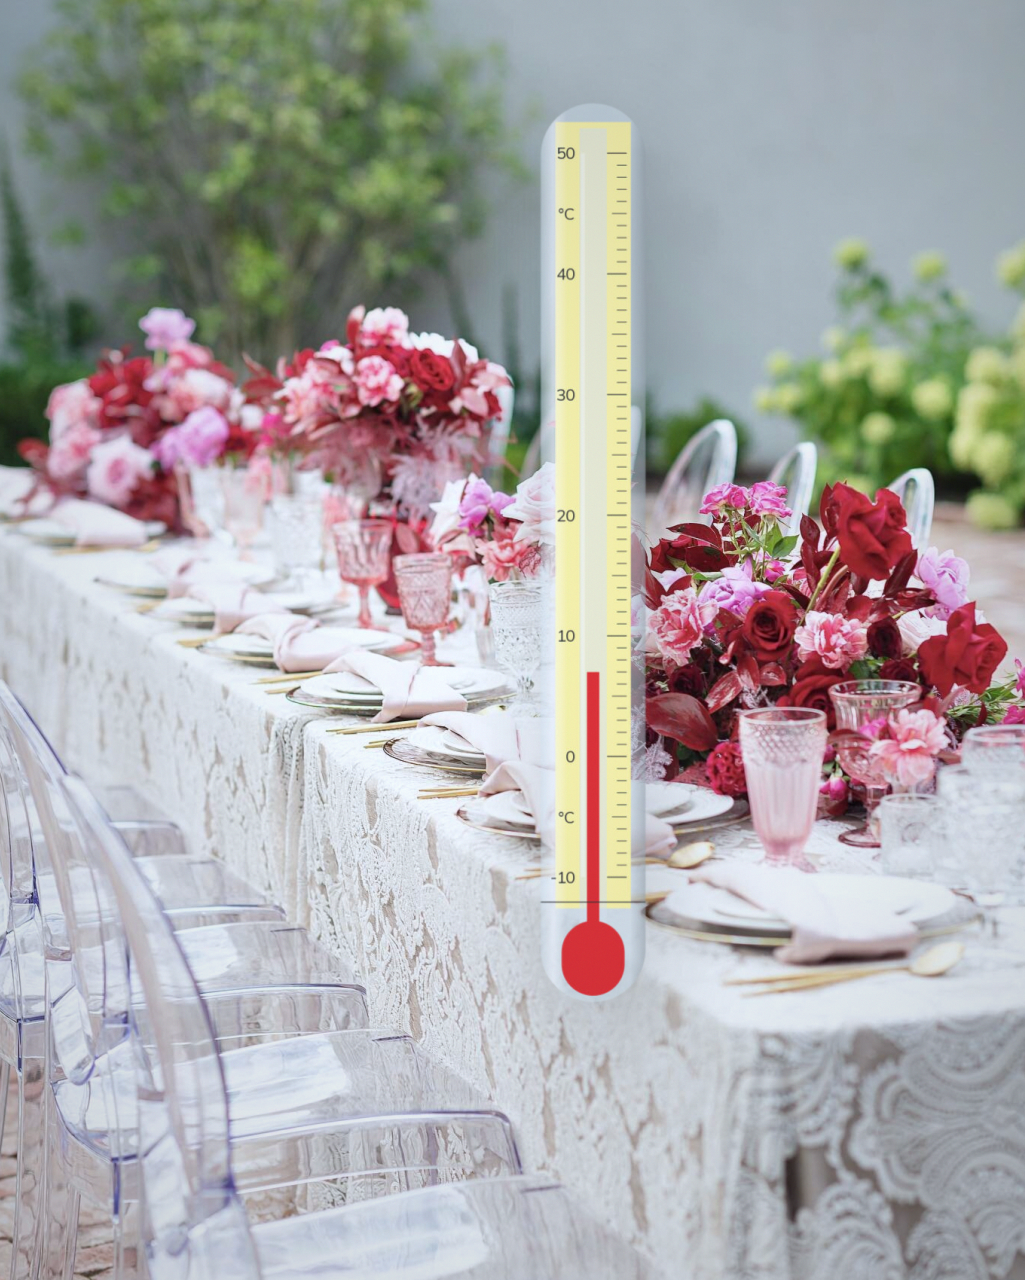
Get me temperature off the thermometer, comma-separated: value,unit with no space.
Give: 7,°C
